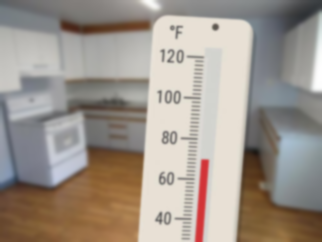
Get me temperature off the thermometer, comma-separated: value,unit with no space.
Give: 70,°F
